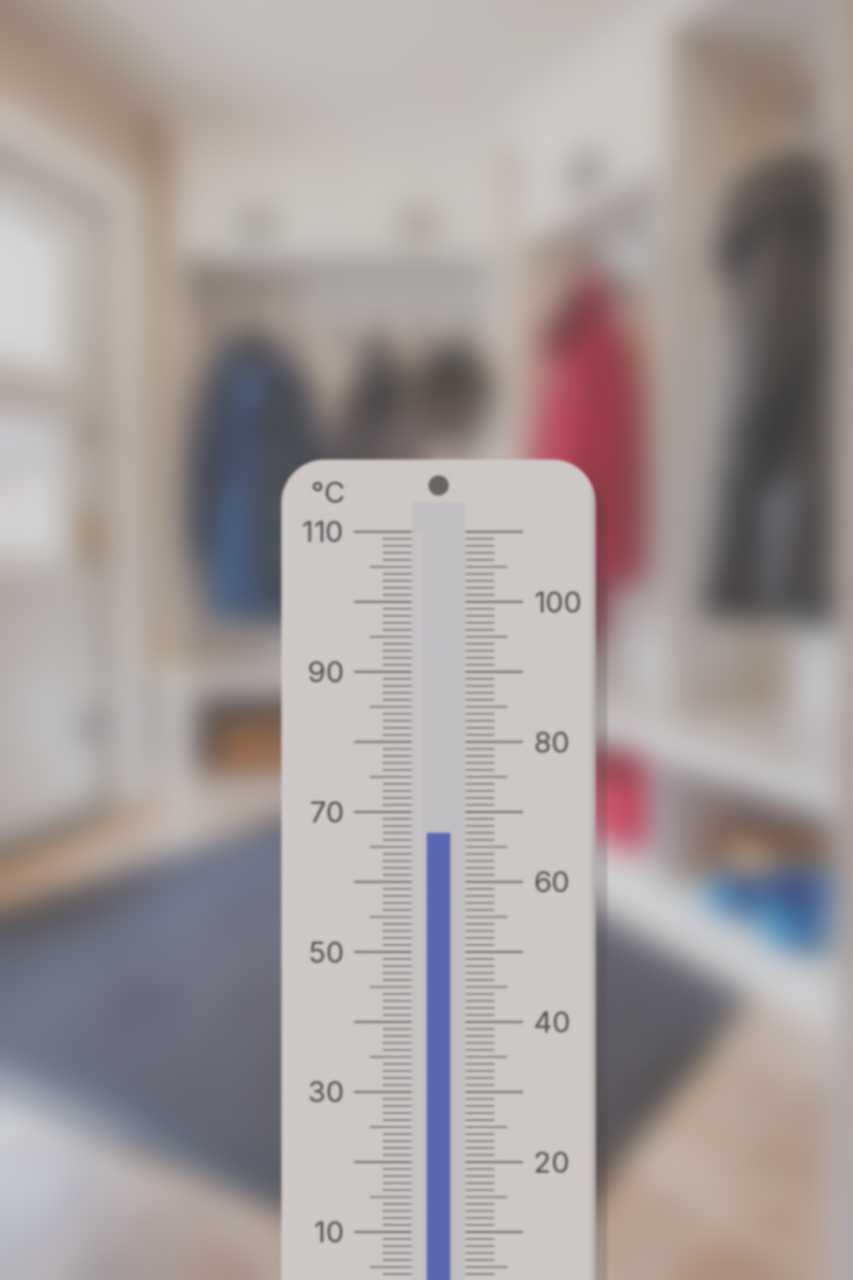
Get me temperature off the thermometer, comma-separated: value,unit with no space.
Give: 67,°C
